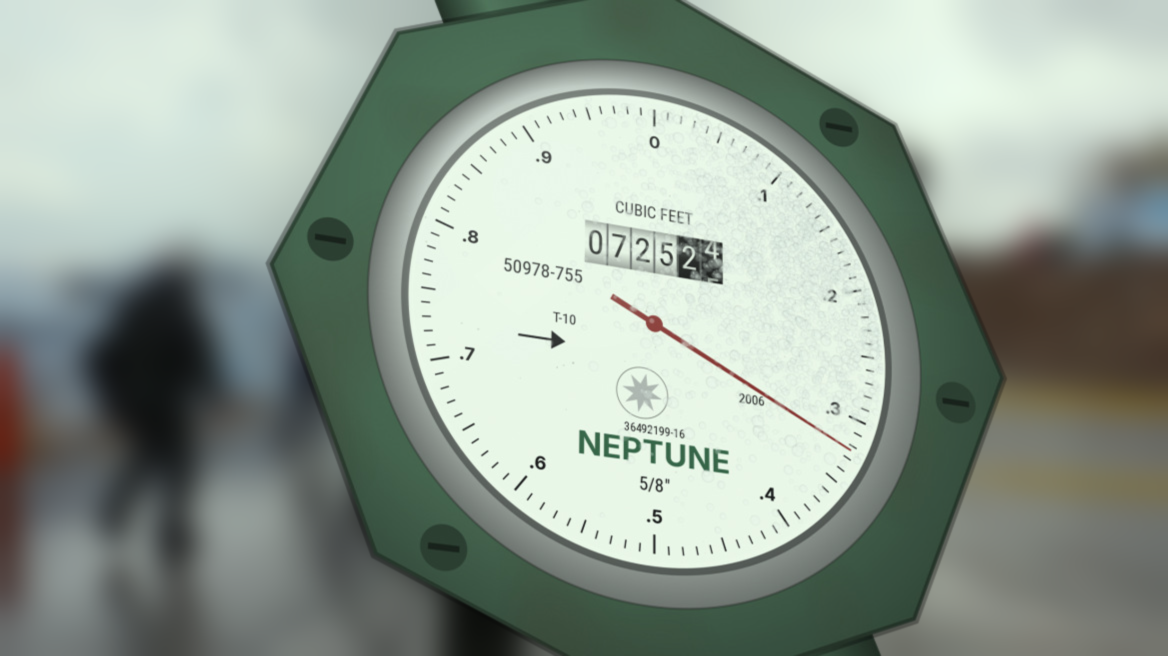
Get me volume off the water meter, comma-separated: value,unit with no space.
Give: 72524.32,ft³
